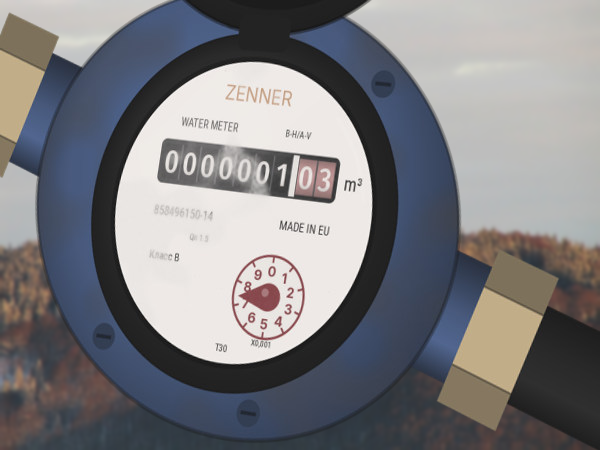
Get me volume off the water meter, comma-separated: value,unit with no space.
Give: 1.037,m³
